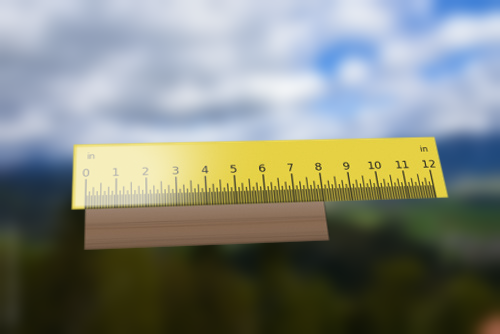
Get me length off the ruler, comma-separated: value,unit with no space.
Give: 8,in
